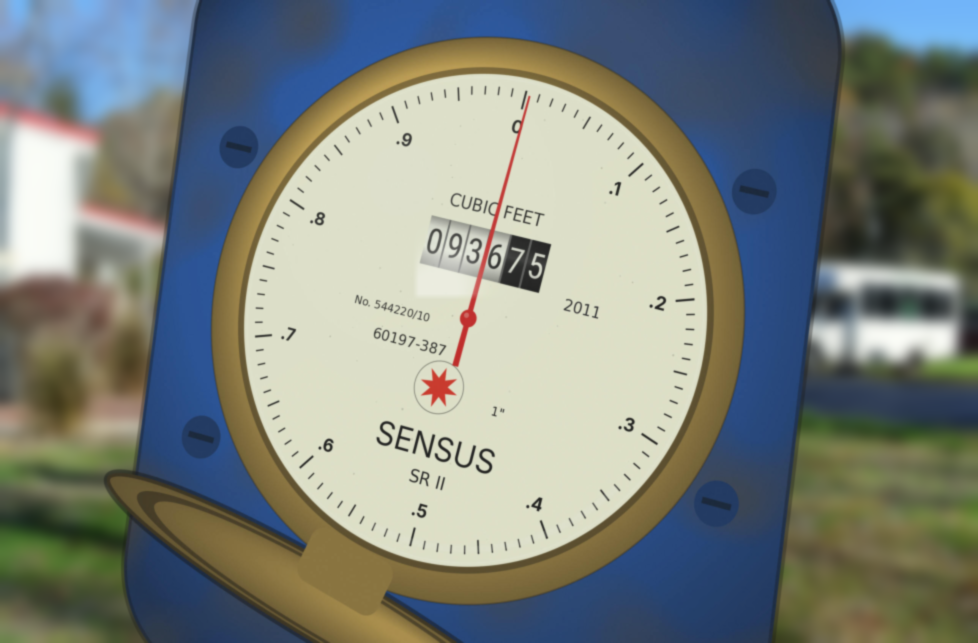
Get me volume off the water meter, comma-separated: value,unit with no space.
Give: 93675.00,ft³
